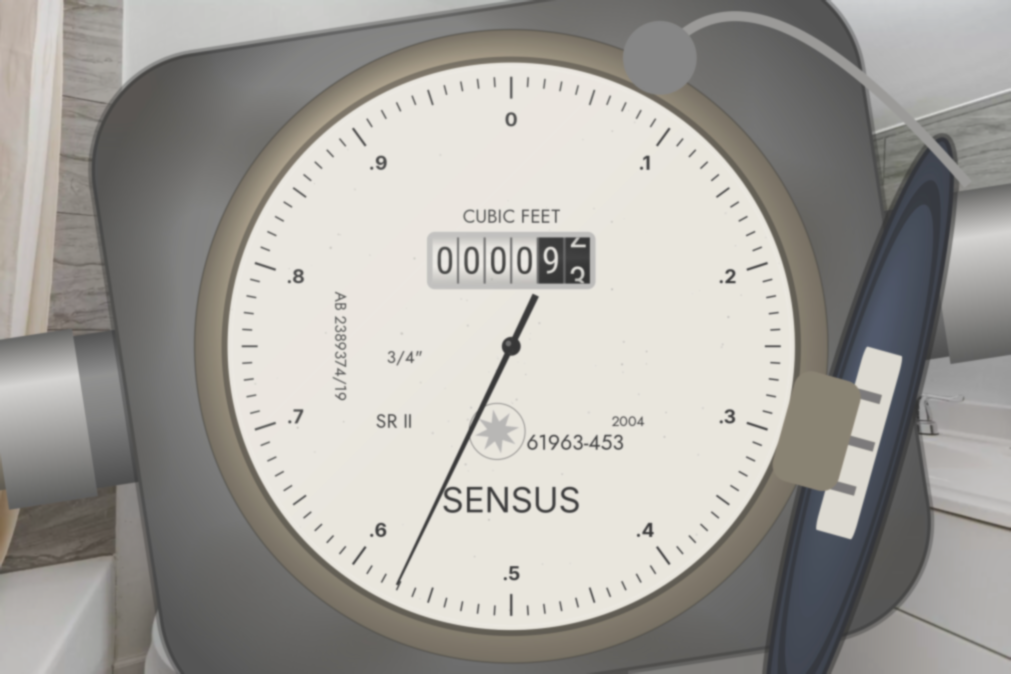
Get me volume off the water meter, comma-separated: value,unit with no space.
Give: 92.57,ft³
